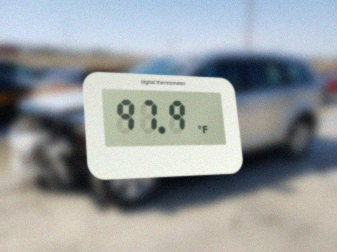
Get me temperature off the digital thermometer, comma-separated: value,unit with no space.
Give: 97.9,°F
